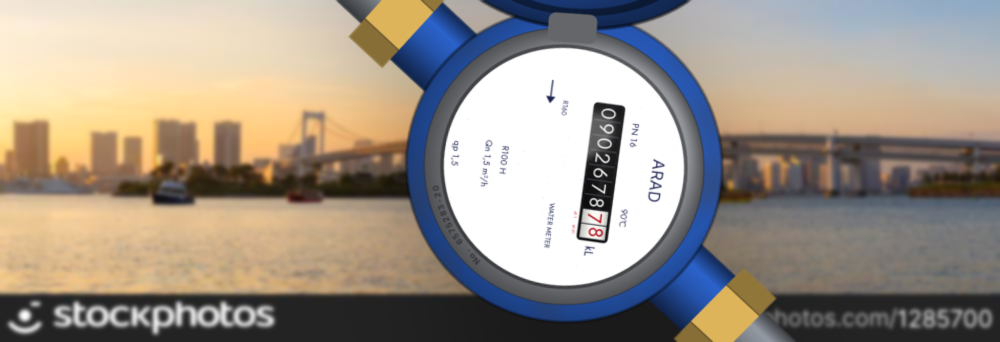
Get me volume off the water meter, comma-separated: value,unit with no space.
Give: 902678.78,kL
